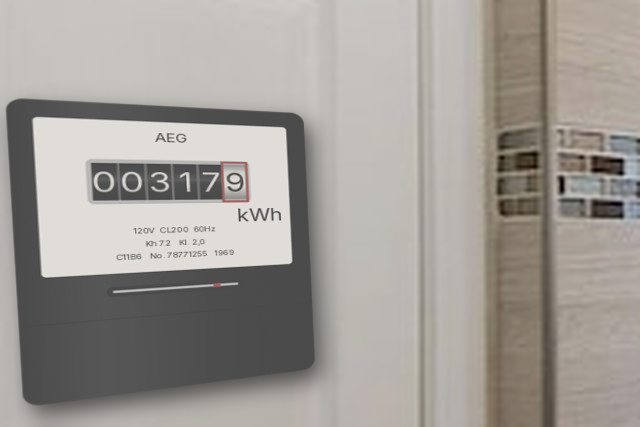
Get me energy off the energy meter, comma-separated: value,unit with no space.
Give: 317.9,kWh
